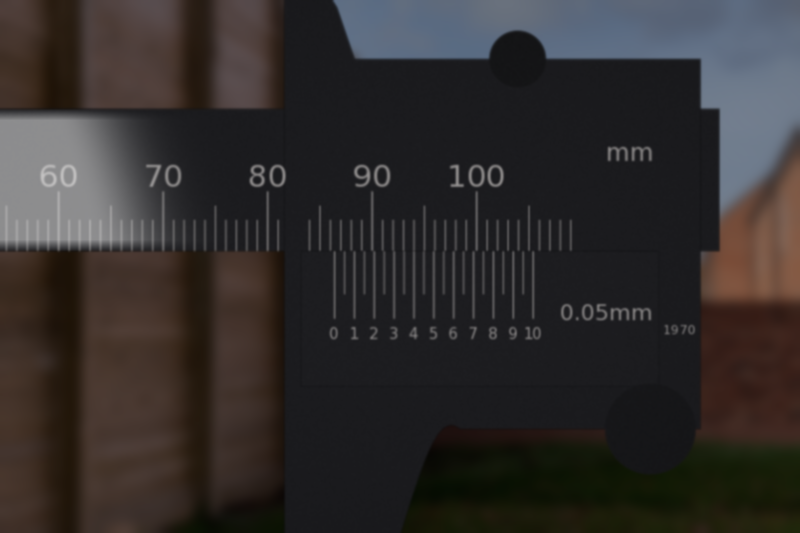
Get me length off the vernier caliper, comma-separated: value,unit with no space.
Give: 86.4,mm
